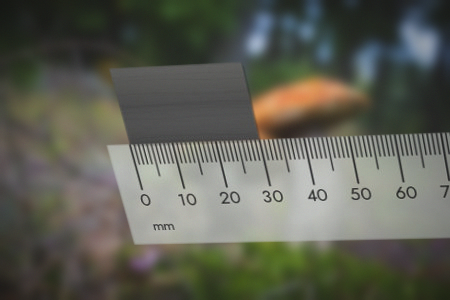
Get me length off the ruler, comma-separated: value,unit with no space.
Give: 30,mm
